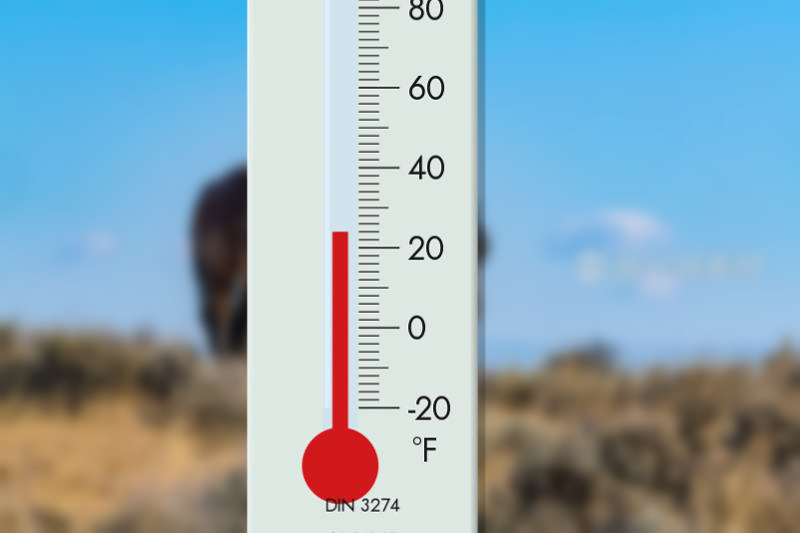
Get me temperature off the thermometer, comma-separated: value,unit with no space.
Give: 24,°F
